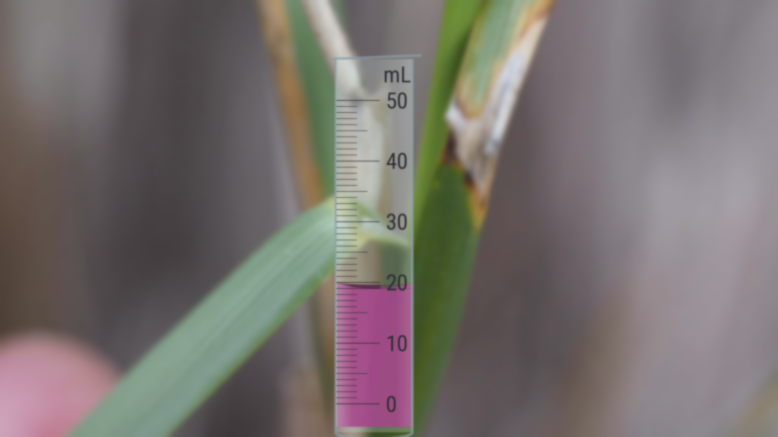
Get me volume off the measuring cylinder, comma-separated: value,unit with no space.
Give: 19,mL
